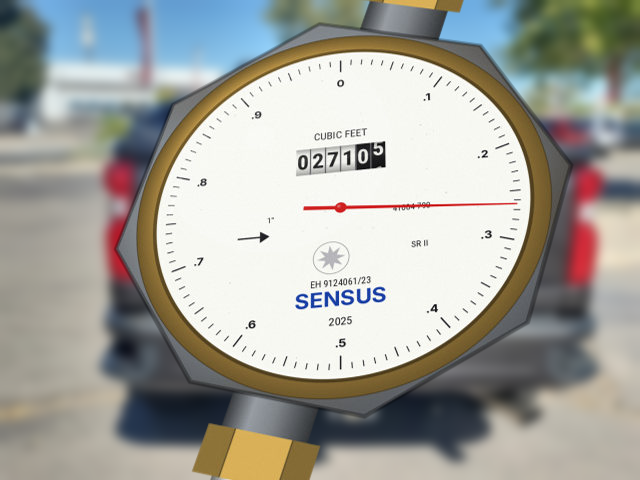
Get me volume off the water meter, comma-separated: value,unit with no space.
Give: 27105.26,ft³
